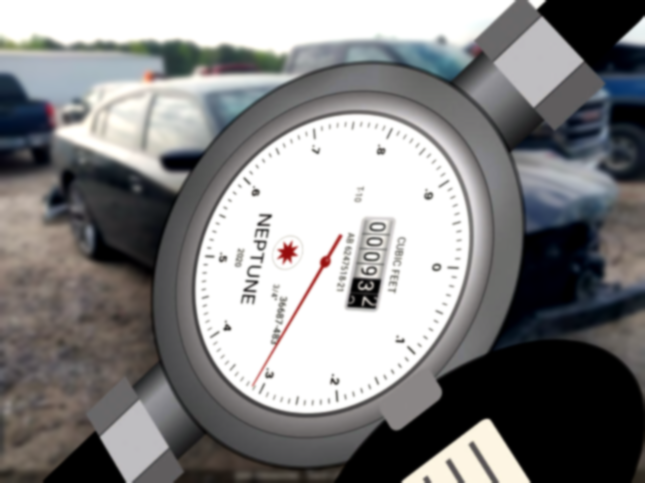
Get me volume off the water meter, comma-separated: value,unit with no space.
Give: 932.31,ft³
